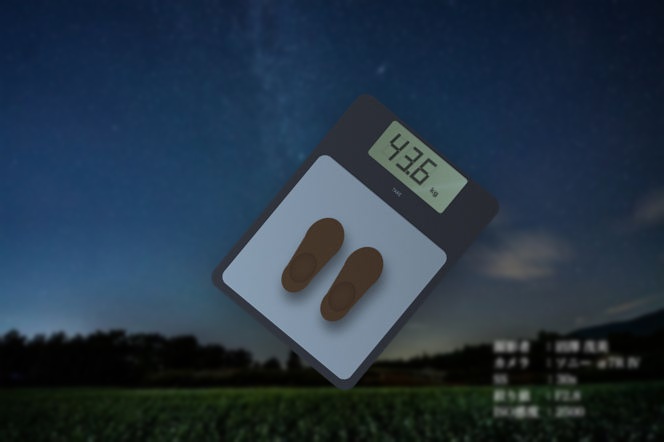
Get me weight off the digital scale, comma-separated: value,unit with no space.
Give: 43.6,kg
